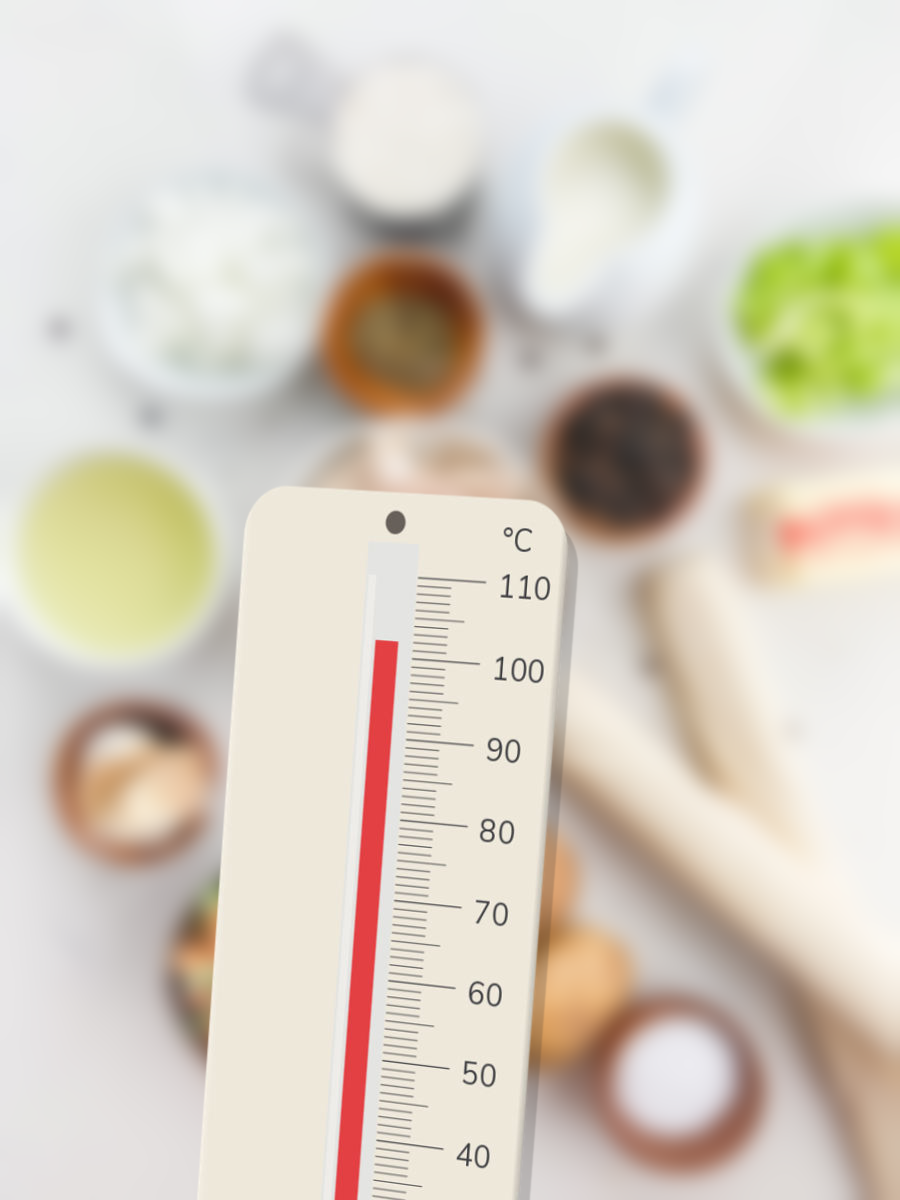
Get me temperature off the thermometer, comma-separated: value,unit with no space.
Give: 102,°C
